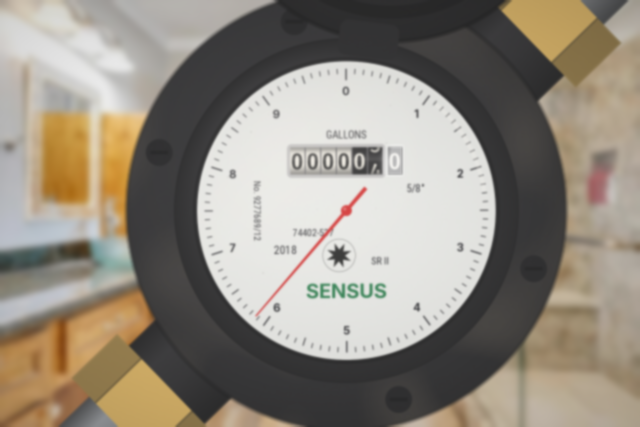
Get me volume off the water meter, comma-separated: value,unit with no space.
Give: 36.1,gal
